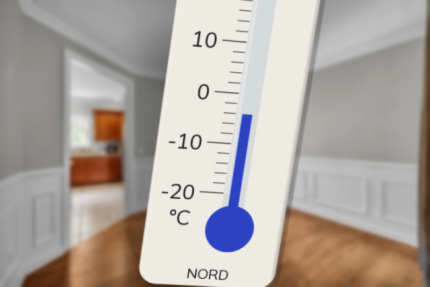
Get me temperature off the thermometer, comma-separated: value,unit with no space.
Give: -4,°C
